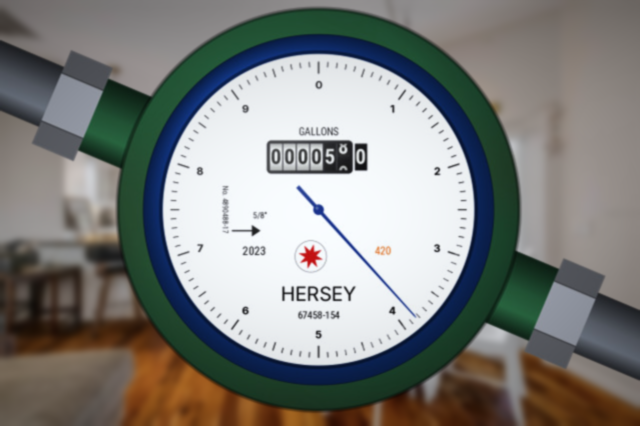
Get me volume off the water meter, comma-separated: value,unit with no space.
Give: 583.8,gal
